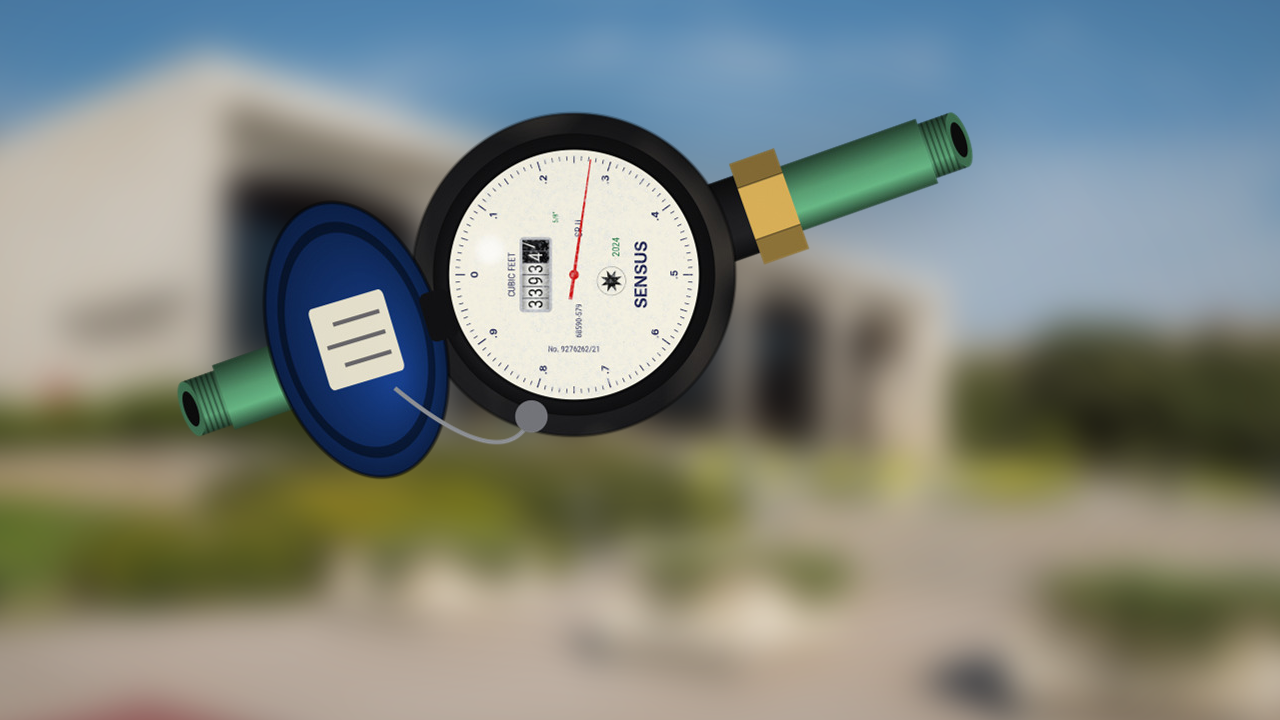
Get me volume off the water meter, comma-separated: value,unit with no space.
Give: 339347.27,ft³
